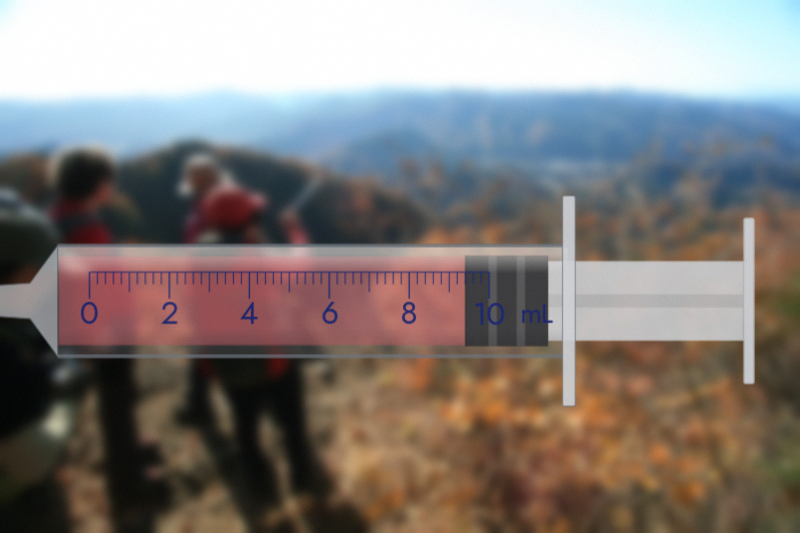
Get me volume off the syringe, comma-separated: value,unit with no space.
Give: 9.4,mL
